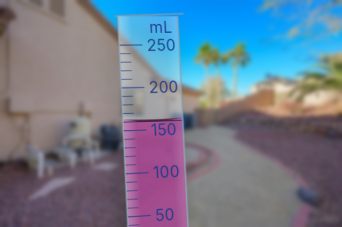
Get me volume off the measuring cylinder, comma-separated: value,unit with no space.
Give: 160,mL
